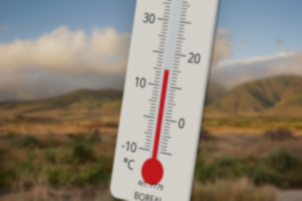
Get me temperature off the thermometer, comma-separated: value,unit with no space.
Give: 15,°C
